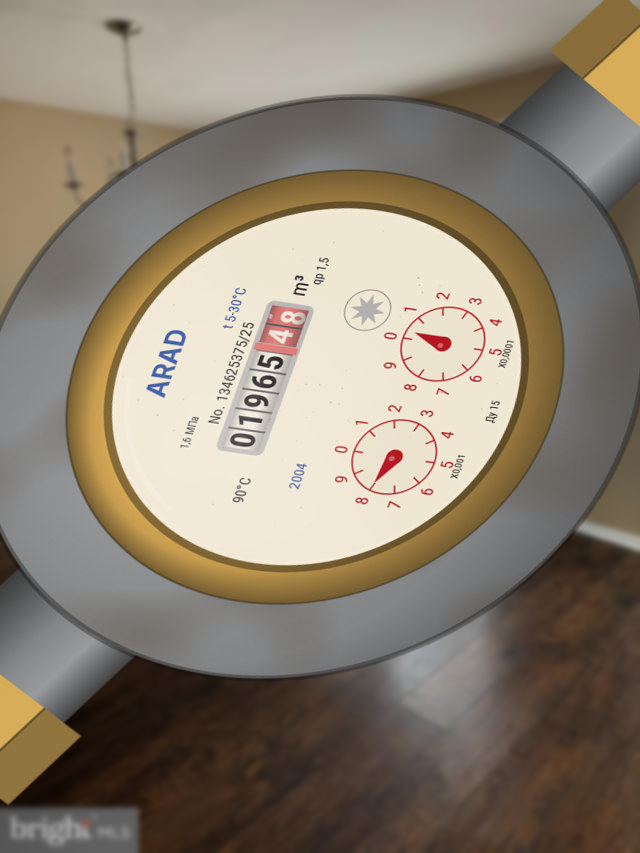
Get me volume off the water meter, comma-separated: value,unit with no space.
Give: 1965.4780,m³
